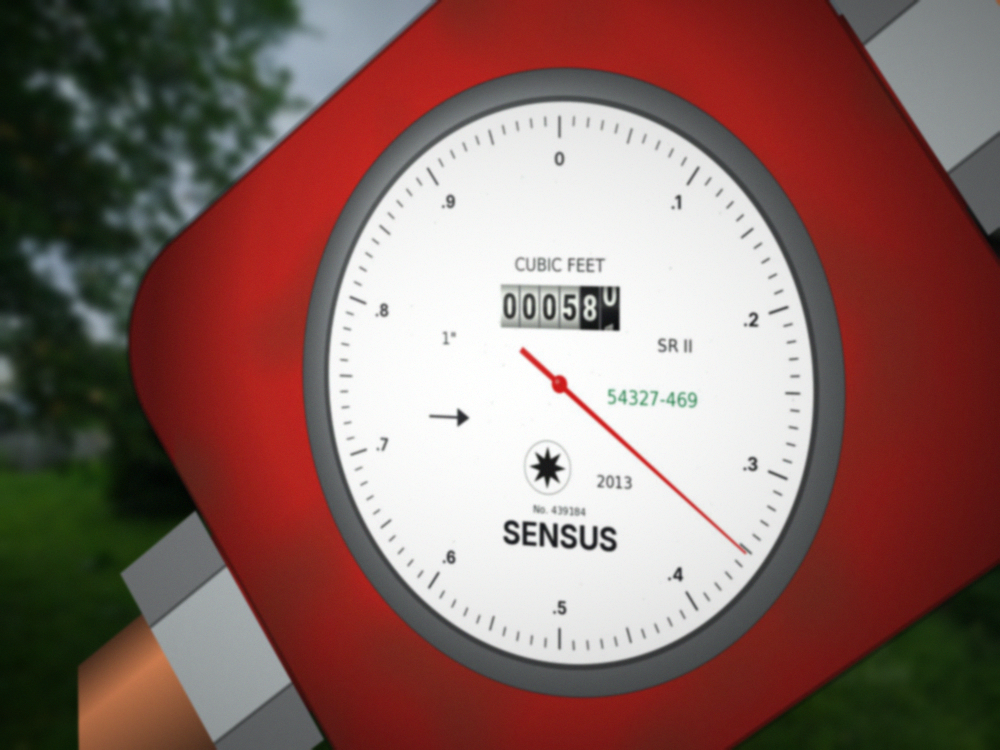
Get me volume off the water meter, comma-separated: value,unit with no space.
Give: 580.35,ft³
